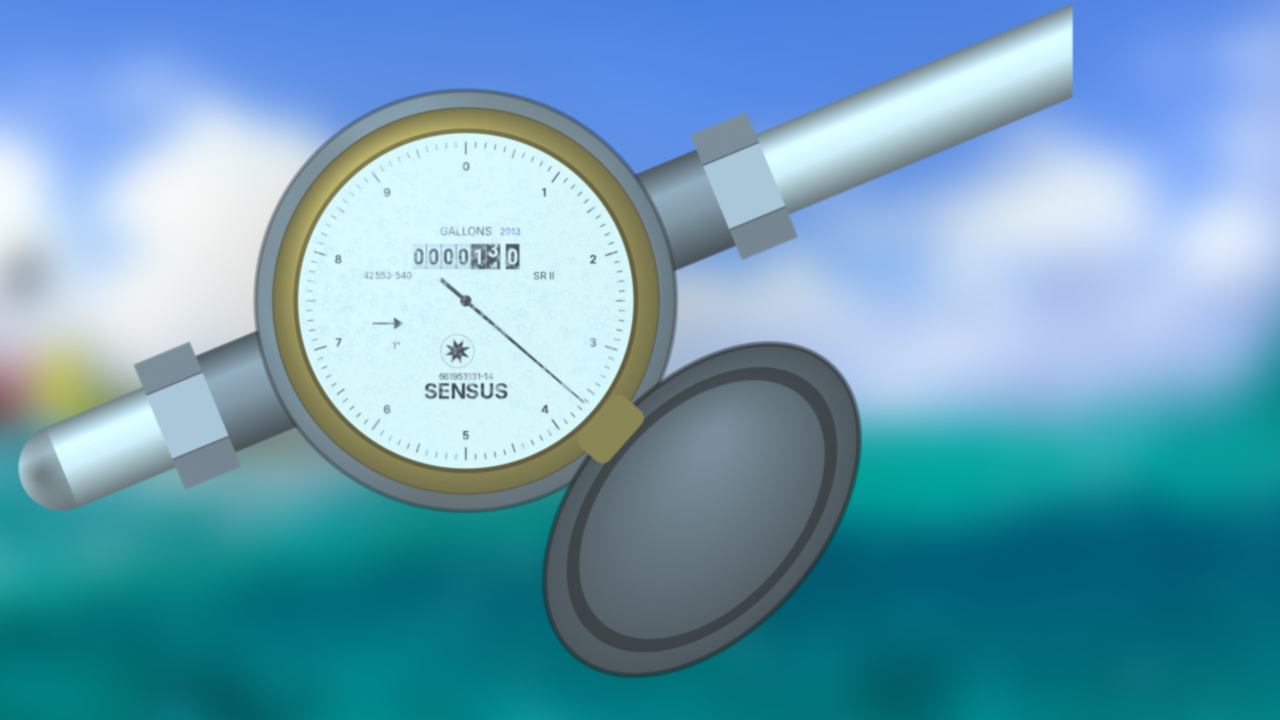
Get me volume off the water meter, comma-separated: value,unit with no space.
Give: 133.6,gal
